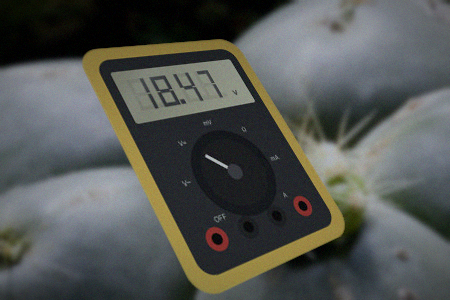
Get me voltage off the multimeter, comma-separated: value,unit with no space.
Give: 18.47,V
